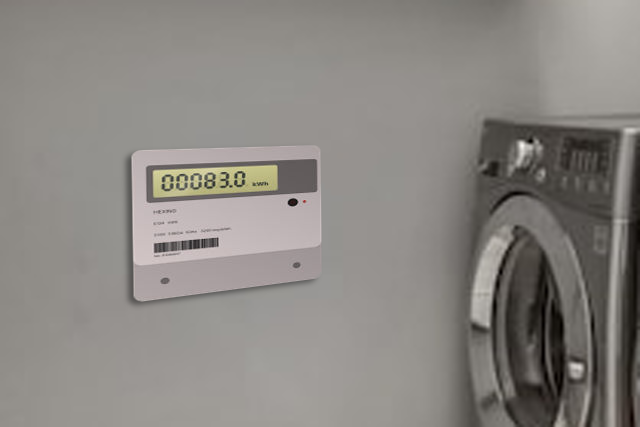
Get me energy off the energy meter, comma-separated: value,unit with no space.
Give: 83.0,kWh
